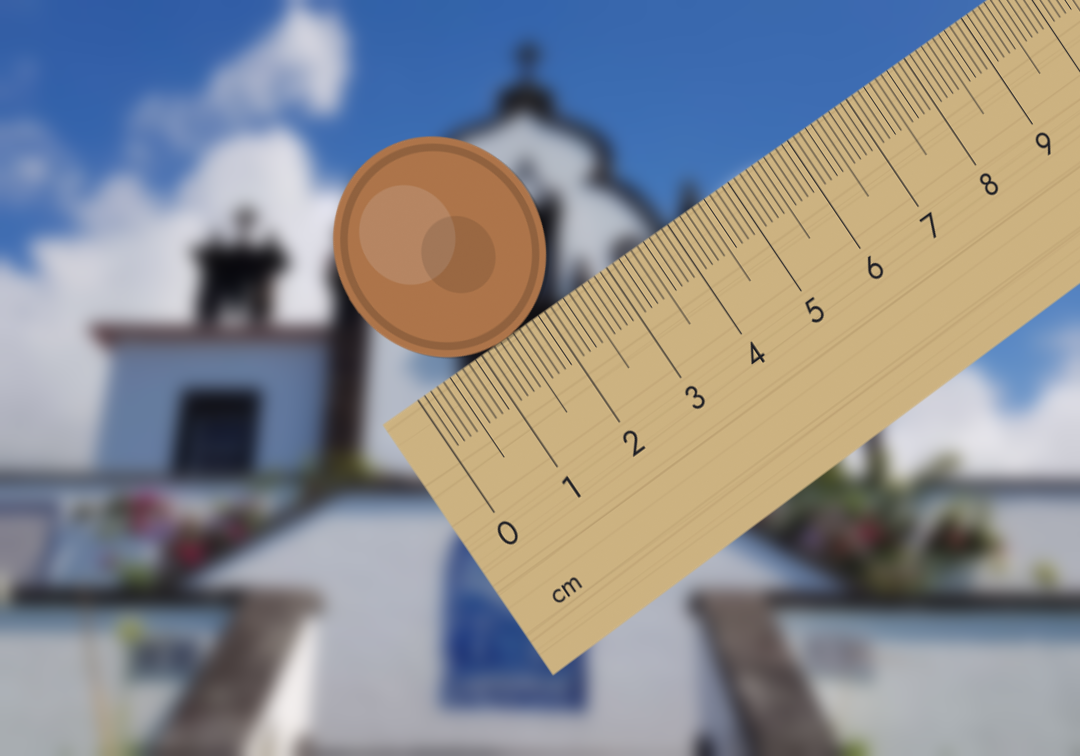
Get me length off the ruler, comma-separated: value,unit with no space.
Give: 2.7,cm
